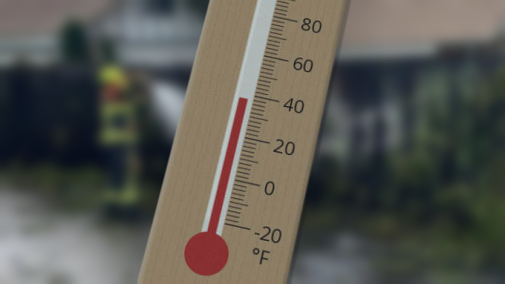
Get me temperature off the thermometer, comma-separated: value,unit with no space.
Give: 38,°F
